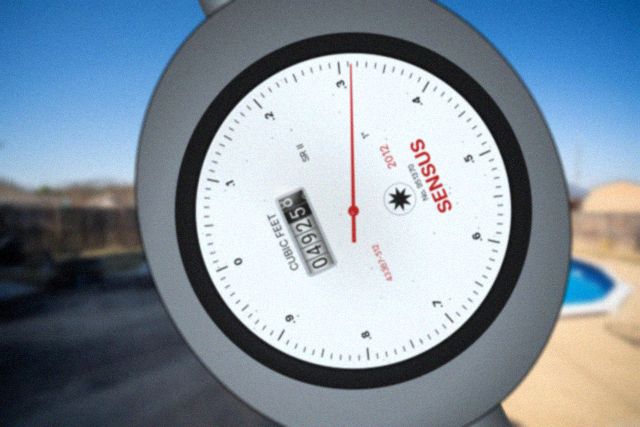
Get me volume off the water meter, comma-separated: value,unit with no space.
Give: 49258.31,ft³
